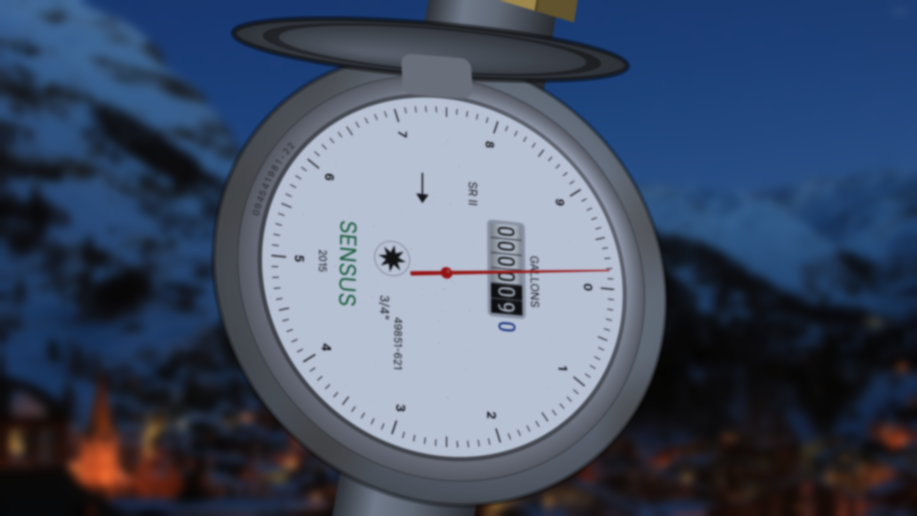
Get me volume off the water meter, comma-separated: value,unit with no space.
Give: 89.8,gal
